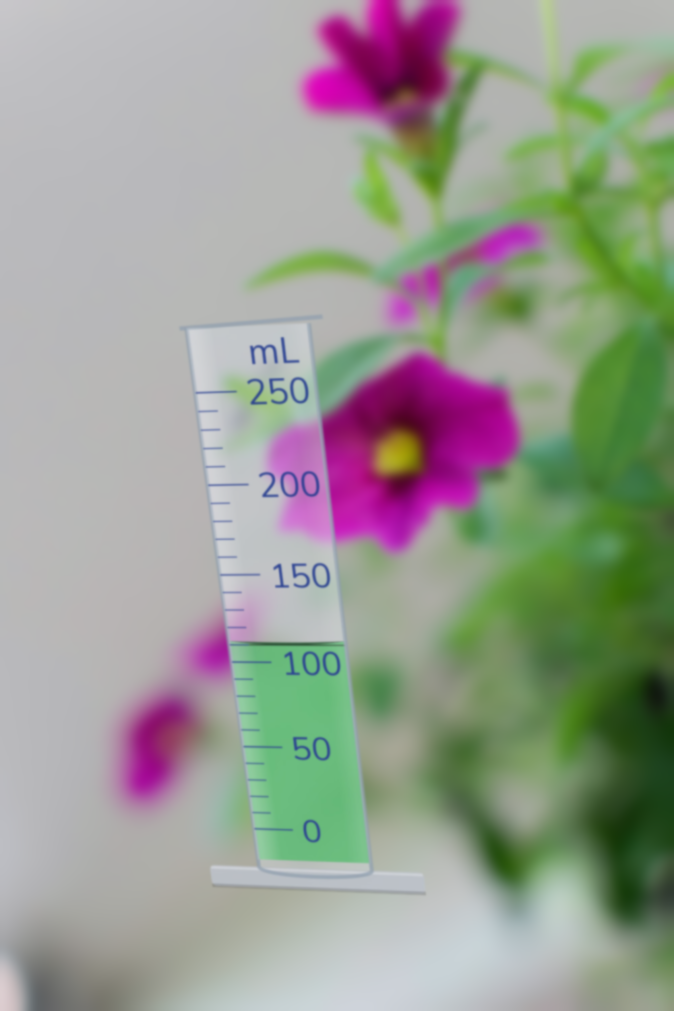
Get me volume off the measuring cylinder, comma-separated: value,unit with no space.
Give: 110,mL
